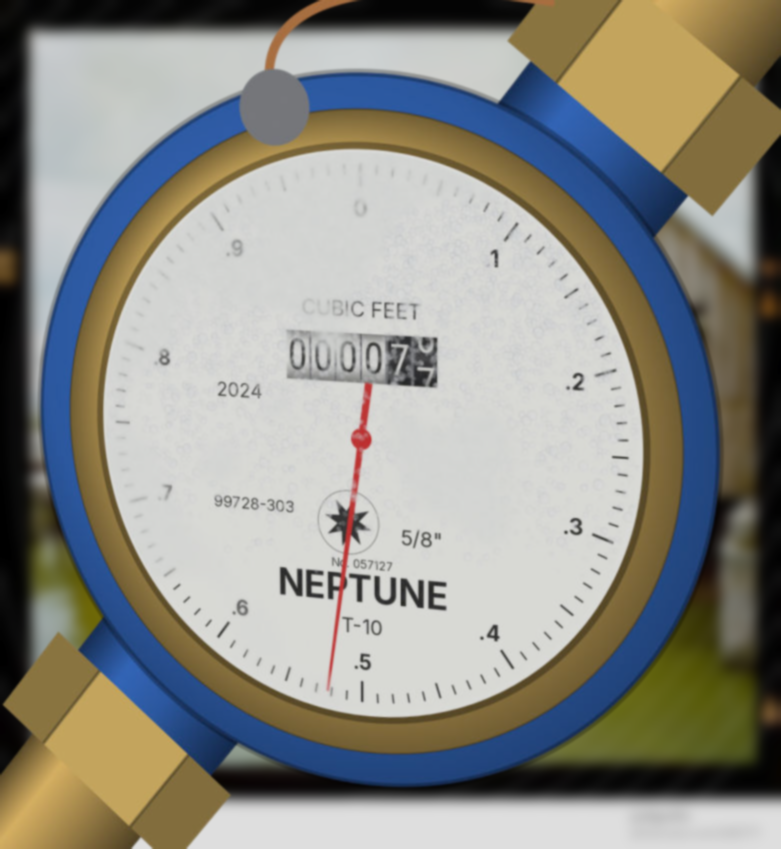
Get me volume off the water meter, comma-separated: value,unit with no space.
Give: 76.52,ft³
